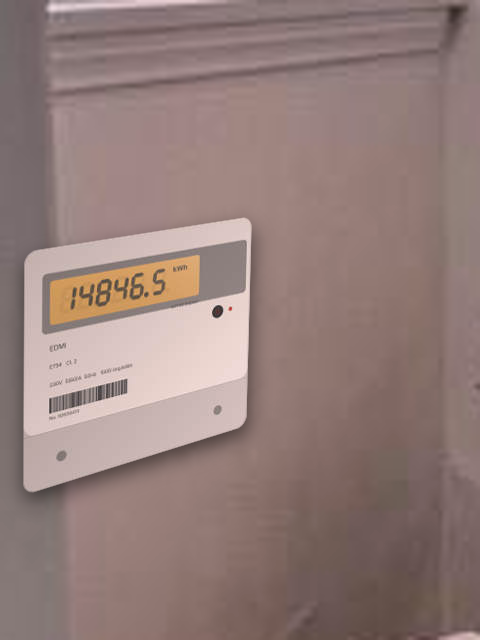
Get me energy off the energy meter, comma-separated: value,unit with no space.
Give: 14846.5,kWh
